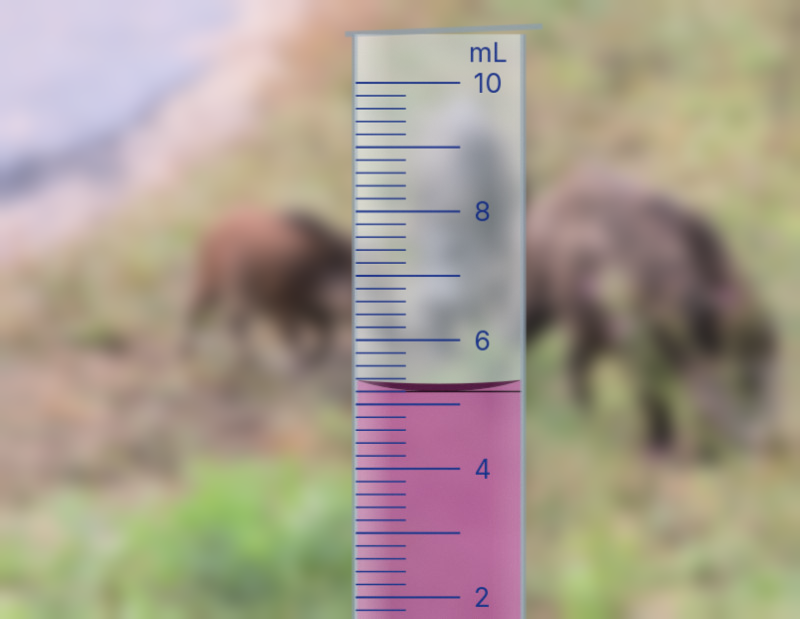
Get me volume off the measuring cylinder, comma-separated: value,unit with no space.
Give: 5.2,mL
